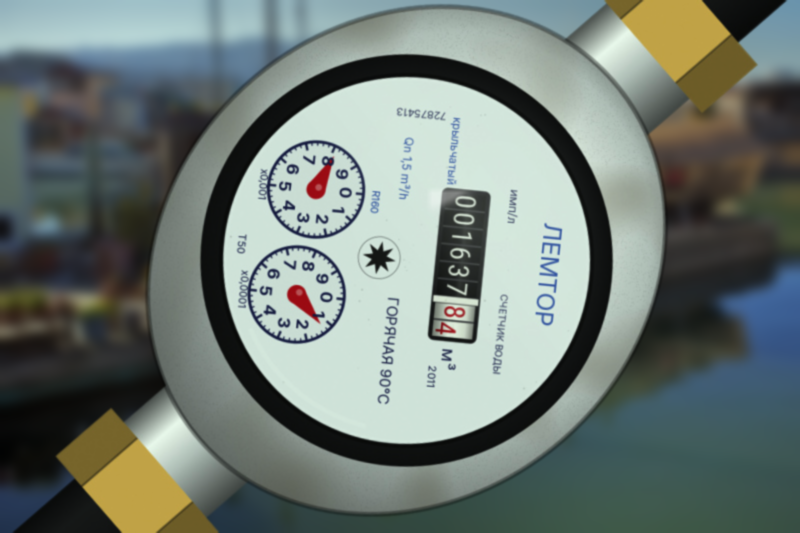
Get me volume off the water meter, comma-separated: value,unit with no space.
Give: 1637.8381,m³
